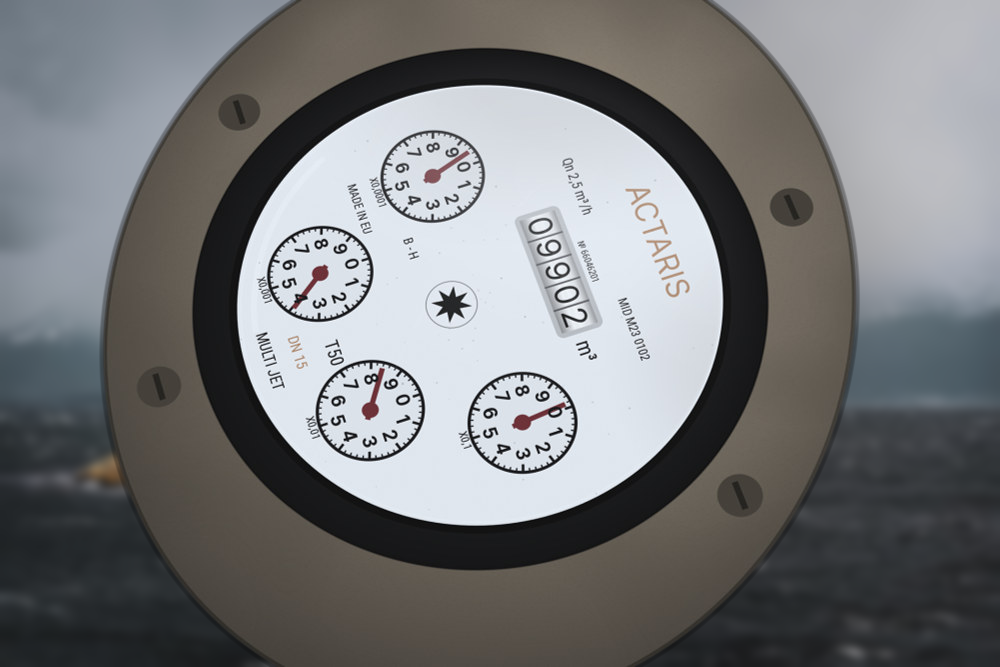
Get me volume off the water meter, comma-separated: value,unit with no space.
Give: 9901.9839,m³
